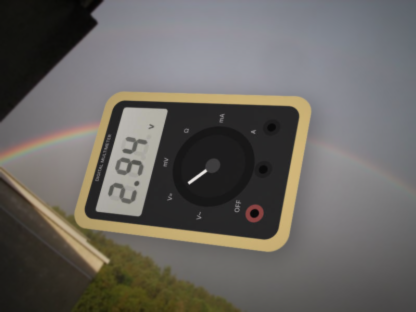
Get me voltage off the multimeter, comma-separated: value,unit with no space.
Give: 2.94,V
